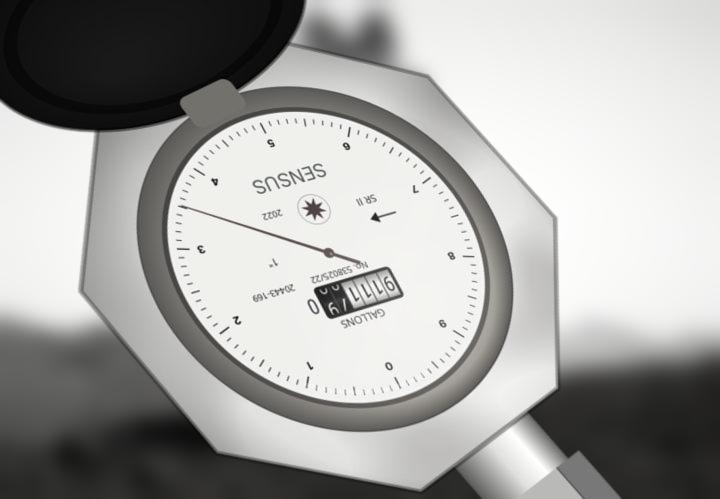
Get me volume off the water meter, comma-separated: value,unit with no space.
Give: 9111793.5,gal
